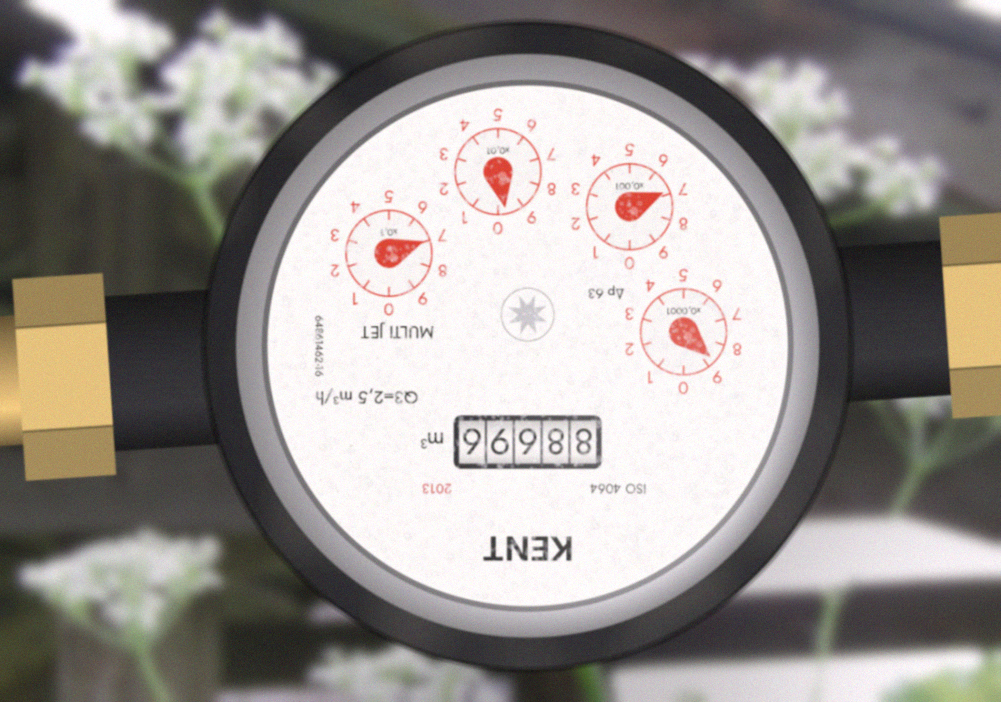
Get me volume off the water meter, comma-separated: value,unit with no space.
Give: 88696.6968,m³
